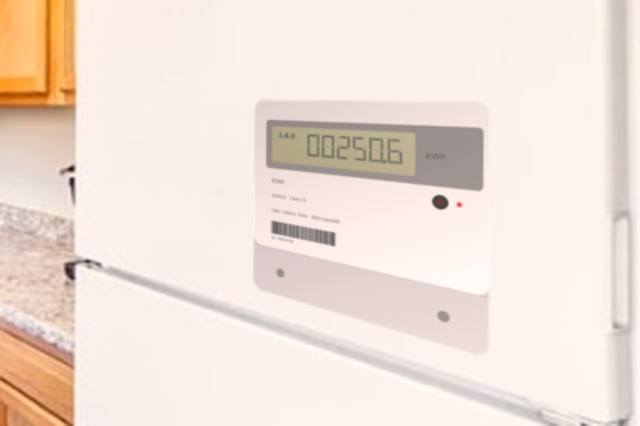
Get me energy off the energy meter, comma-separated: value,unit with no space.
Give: 250.6,kWh
